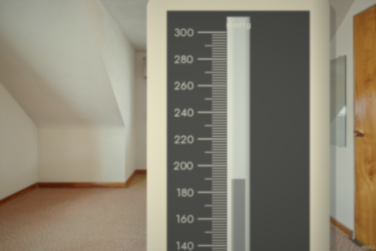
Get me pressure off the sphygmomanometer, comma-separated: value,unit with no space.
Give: 190,mmHg
